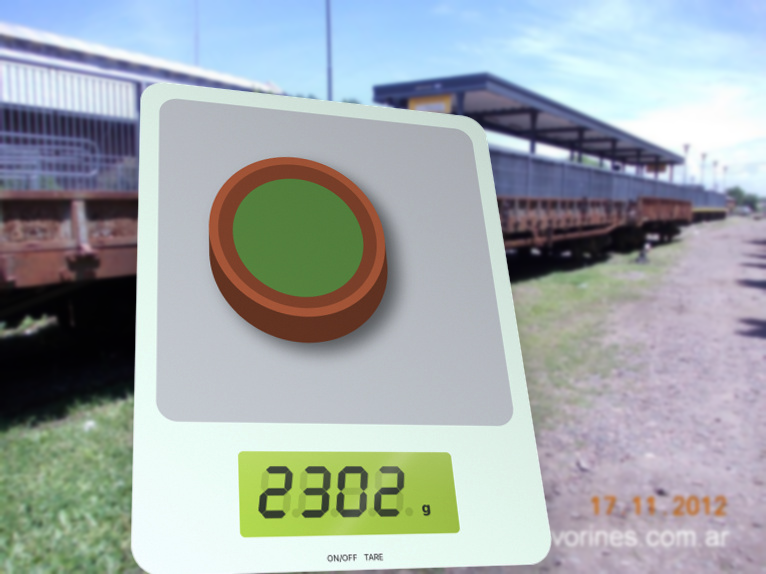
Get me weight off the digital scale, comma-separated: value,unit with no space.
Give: 2302,g
